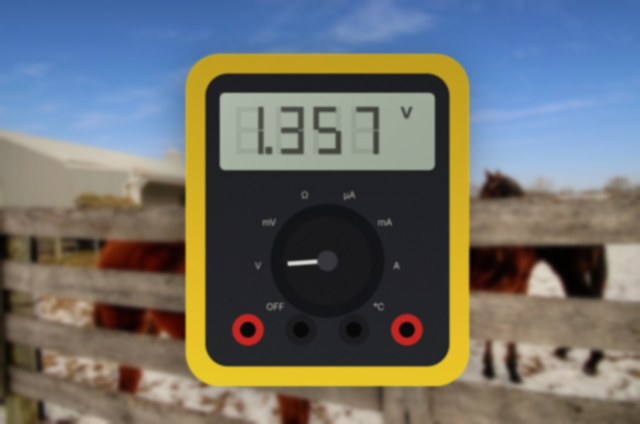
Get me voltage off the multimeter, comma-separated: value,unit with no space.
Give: 1.357,V
